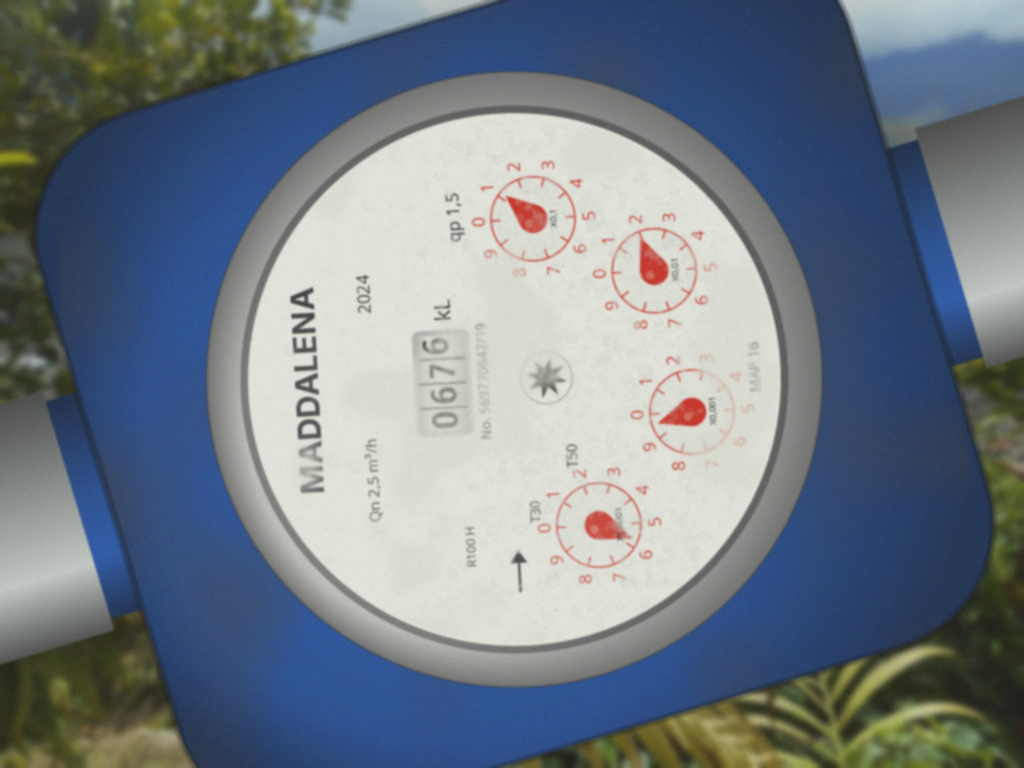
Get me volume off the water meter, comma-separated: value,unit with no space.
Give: 676.1195,kL
